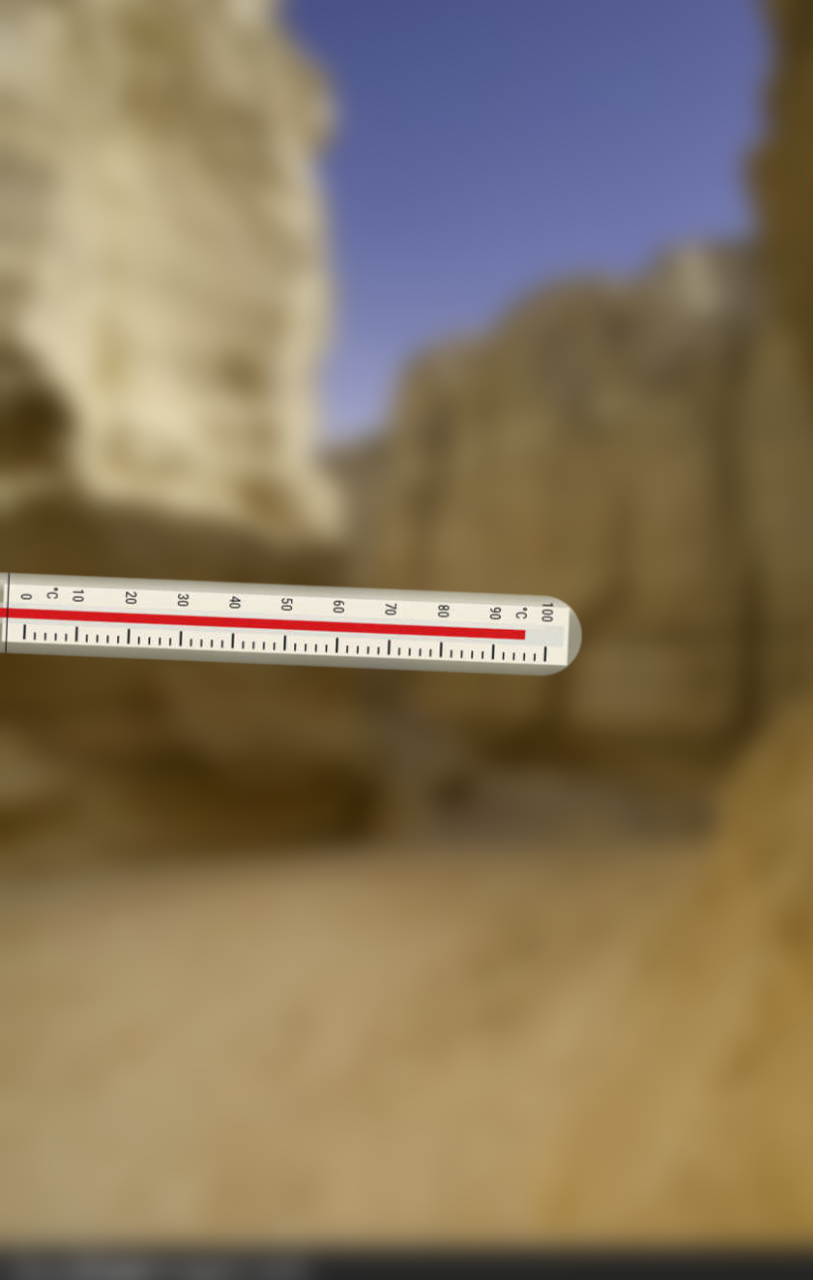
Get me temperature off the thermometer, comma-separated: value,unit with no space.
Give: 96,°C
